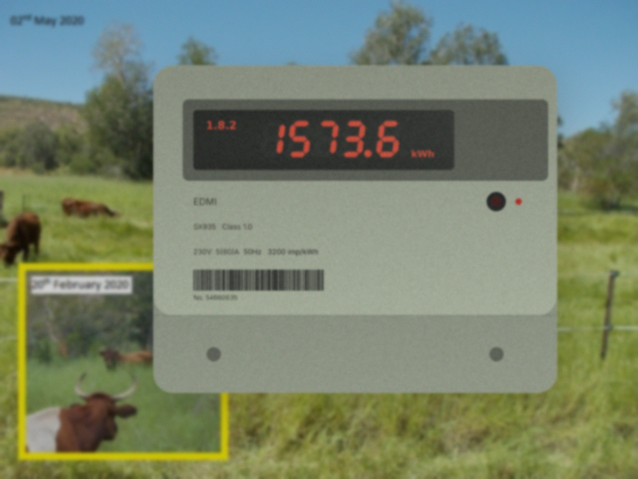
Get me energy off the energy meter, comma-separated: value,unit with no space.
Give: 1573.6,kWh
